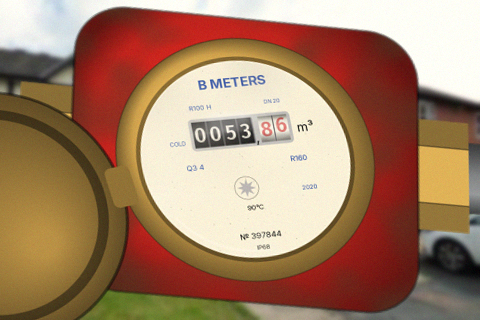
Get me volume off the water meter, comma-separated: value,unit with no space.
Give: 53.86,m³
